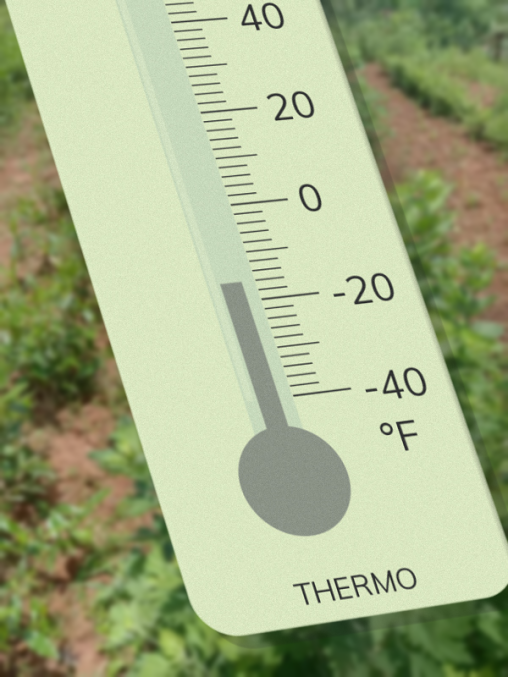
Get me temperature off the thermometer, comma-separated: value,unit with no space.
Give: -16,°F
